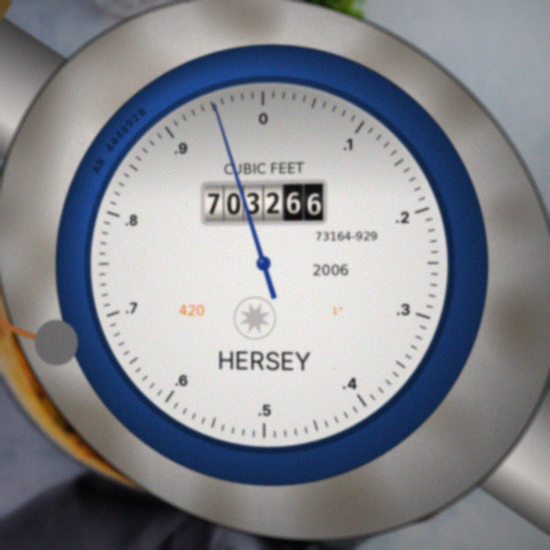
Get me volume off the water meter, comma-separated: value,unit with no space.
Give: 703265.95,ft³
